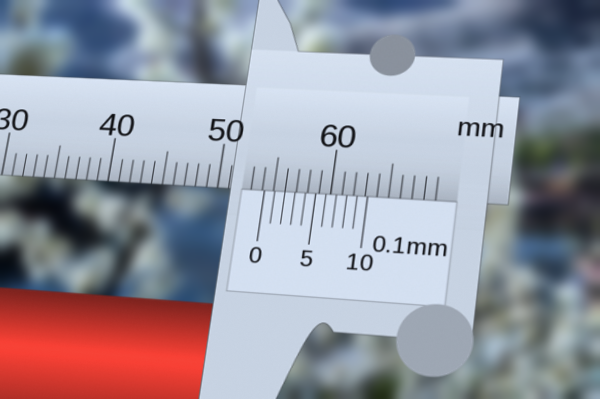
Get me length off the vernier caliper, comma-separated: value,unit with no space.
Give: 54.2,mm
